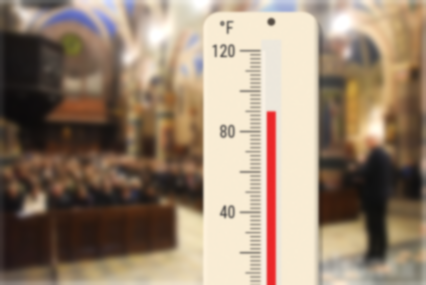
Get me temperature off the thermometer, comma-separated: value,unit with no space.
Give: 90,°F
